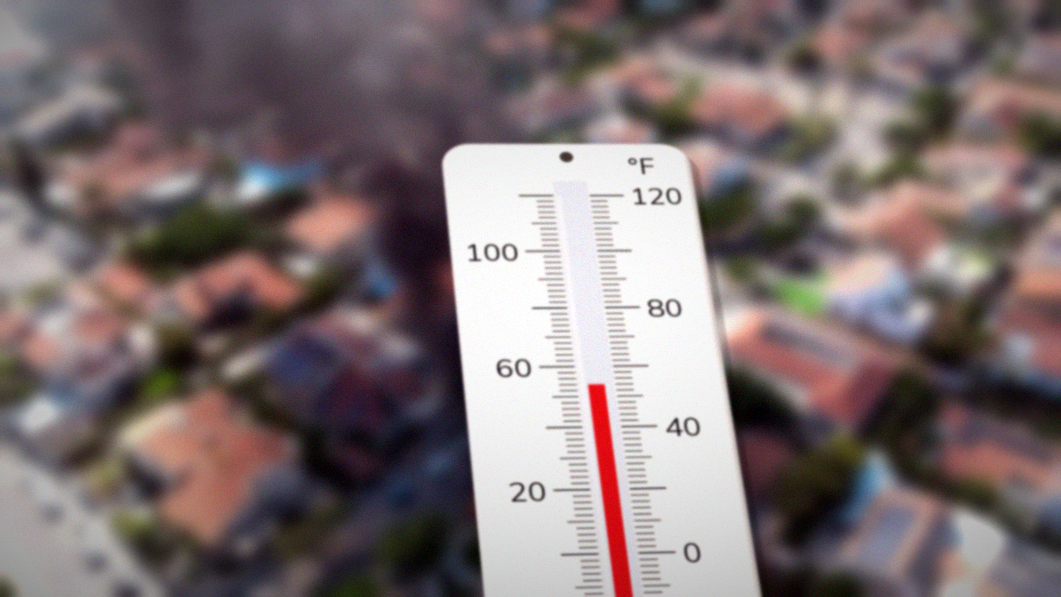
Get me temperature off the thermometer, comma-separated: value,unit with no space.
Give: 54,°F
